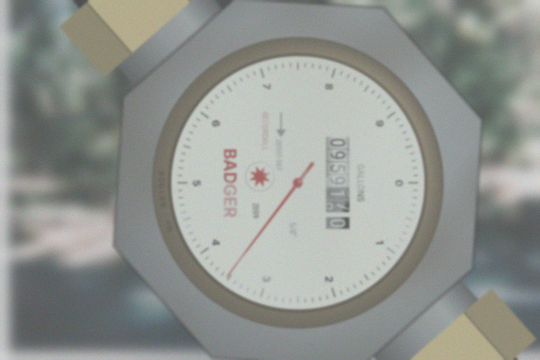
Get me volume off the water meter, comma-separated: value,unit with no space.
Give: 959173.5,gal
